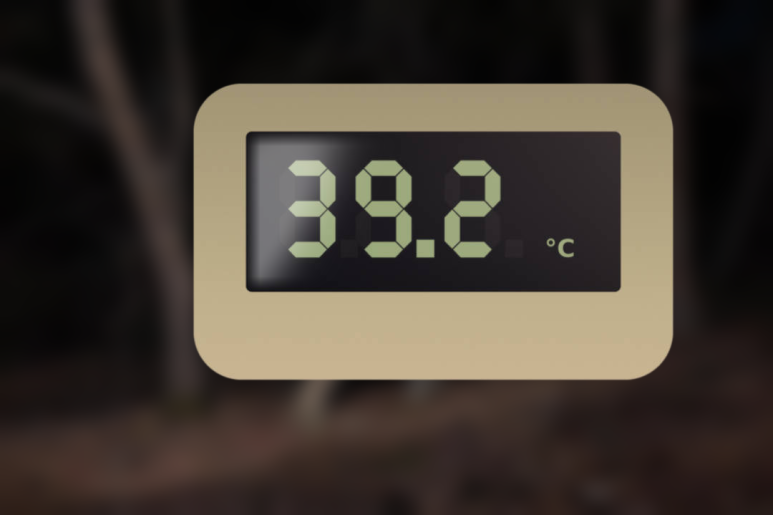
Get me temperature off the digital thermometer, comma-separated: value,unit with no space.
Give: 39.2,°C
